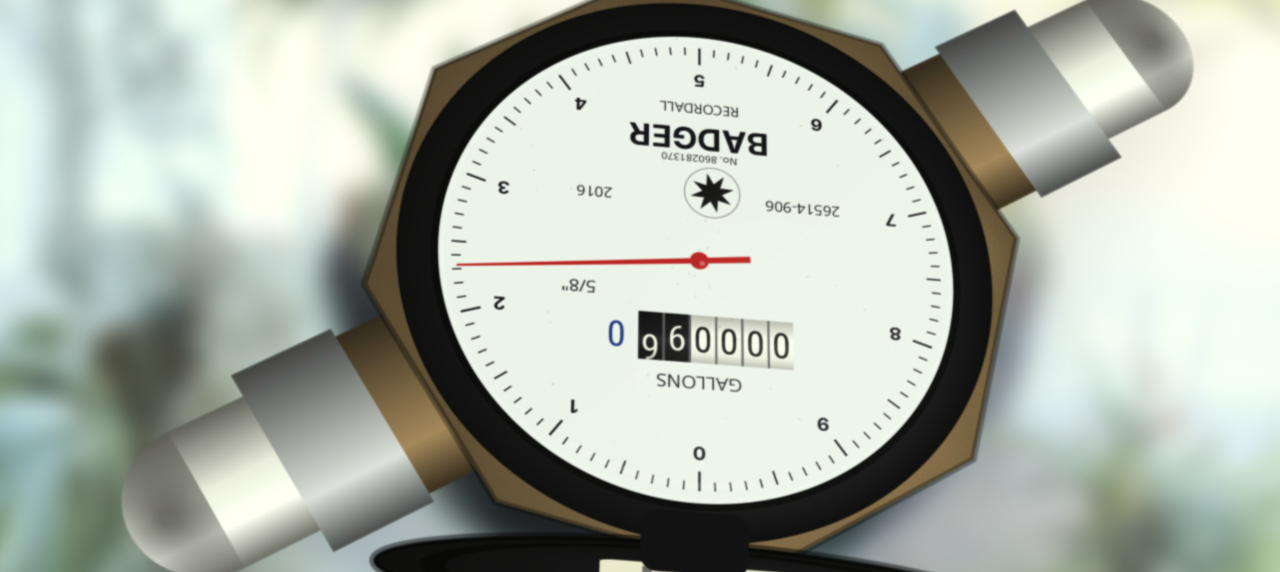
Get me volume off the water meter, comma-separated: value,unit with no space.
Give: 962.3,gal
